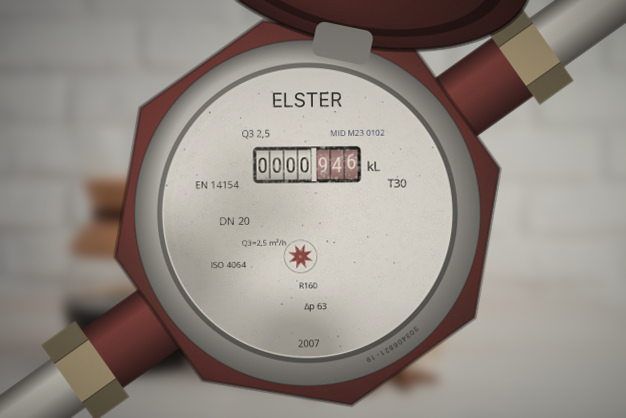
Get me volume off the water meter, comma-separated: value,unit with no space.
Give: 0.946,kL
